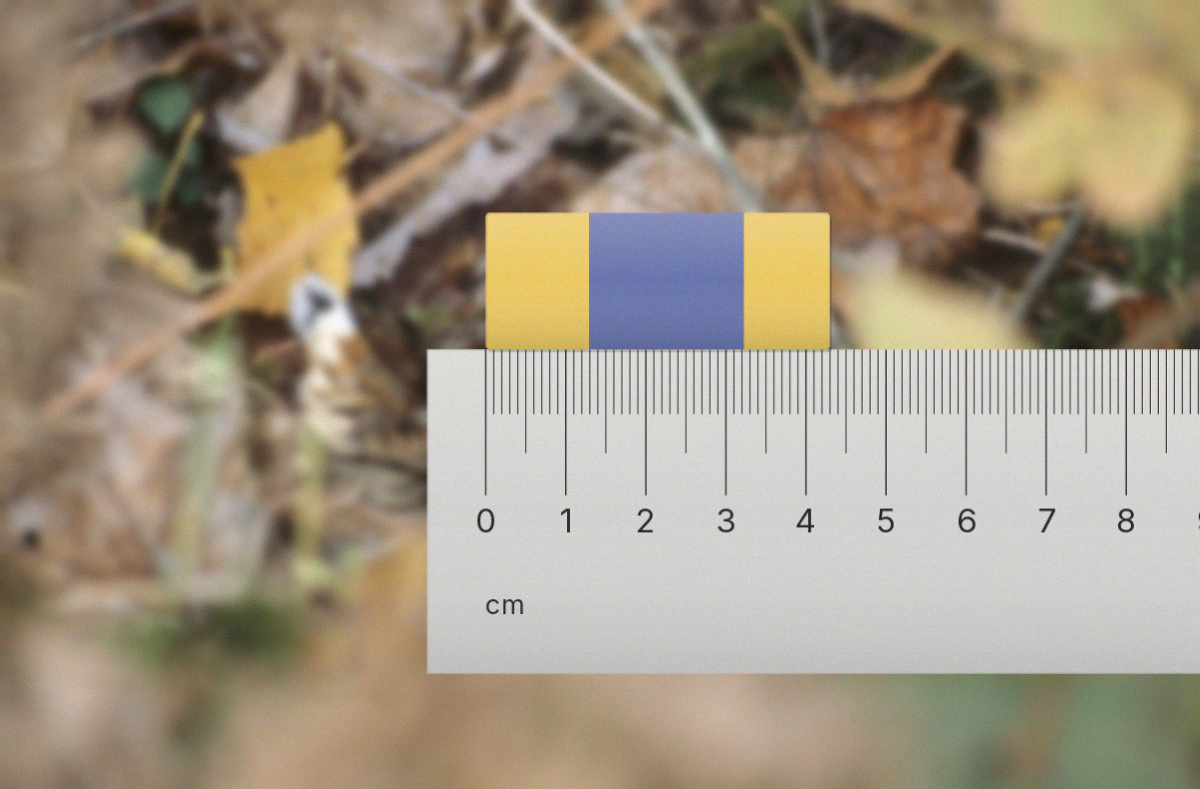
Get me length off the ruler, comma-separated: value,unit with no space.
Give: 4.3,cm
